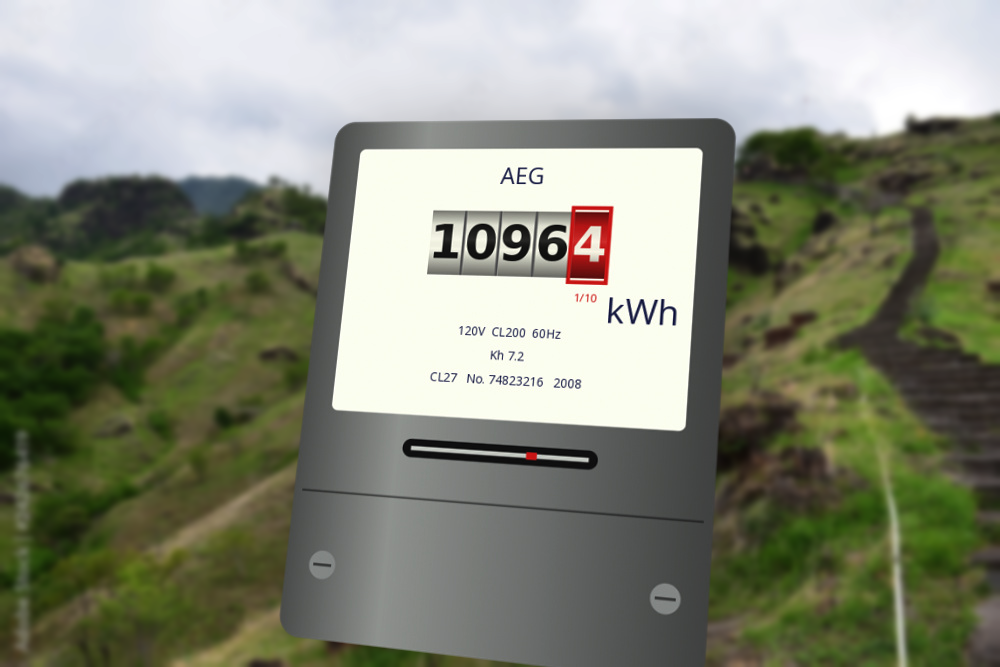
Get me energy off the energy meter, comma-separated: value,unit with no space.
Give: 1096.4,kWh
